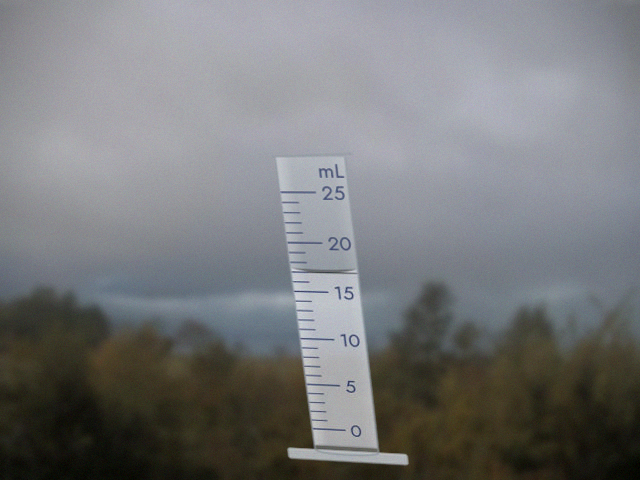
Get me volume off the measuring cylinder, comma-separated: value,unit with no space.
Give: 17,mL
